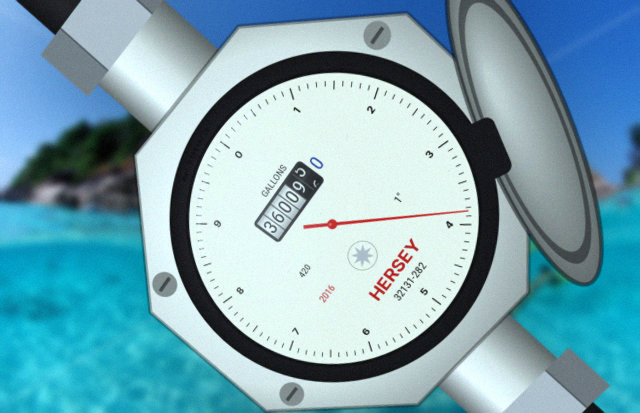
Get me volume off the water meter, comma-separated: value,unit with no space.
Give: 3600953.8,gal
